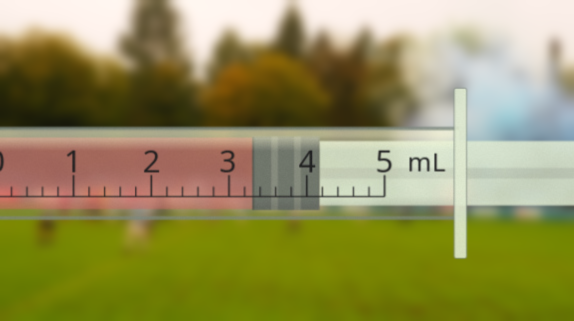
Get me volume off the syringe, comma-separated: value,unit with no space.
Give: 3.3,mL
